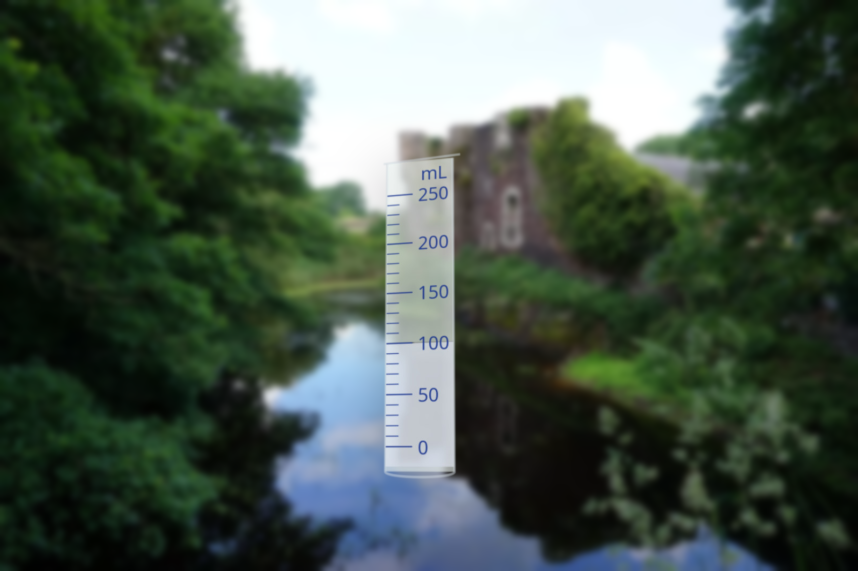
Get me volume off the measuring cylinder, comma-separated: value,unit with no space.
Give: 100,mL
